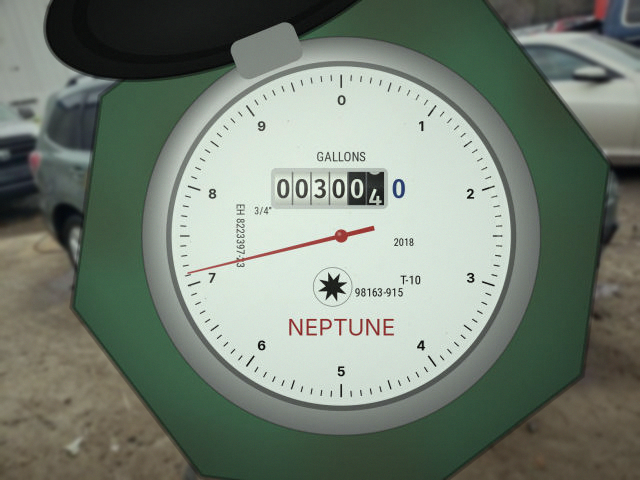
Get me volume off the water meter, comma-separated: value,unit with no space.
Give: 30037.1,gal
